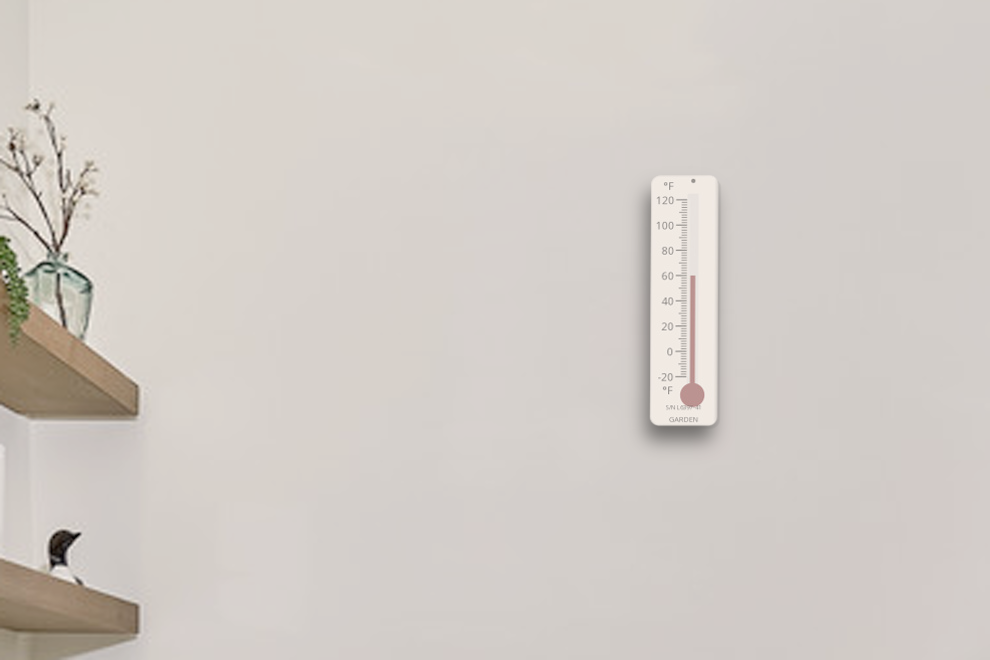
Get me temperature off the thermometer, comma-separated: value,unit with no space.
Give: 60,°F
